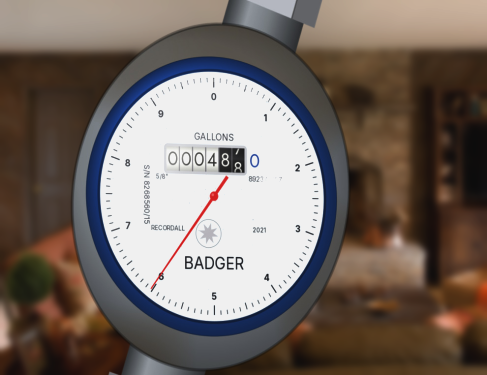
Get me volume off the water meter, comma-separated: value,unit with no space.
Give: 4876.0,gal
